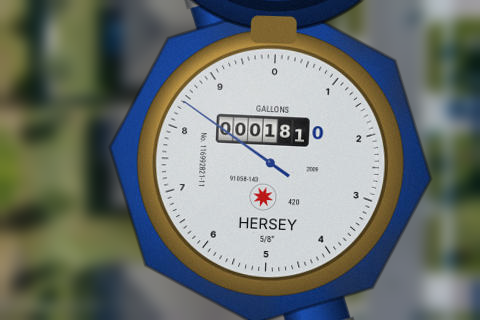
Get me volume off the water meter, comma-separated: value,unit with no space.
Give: 1808.4,gal
